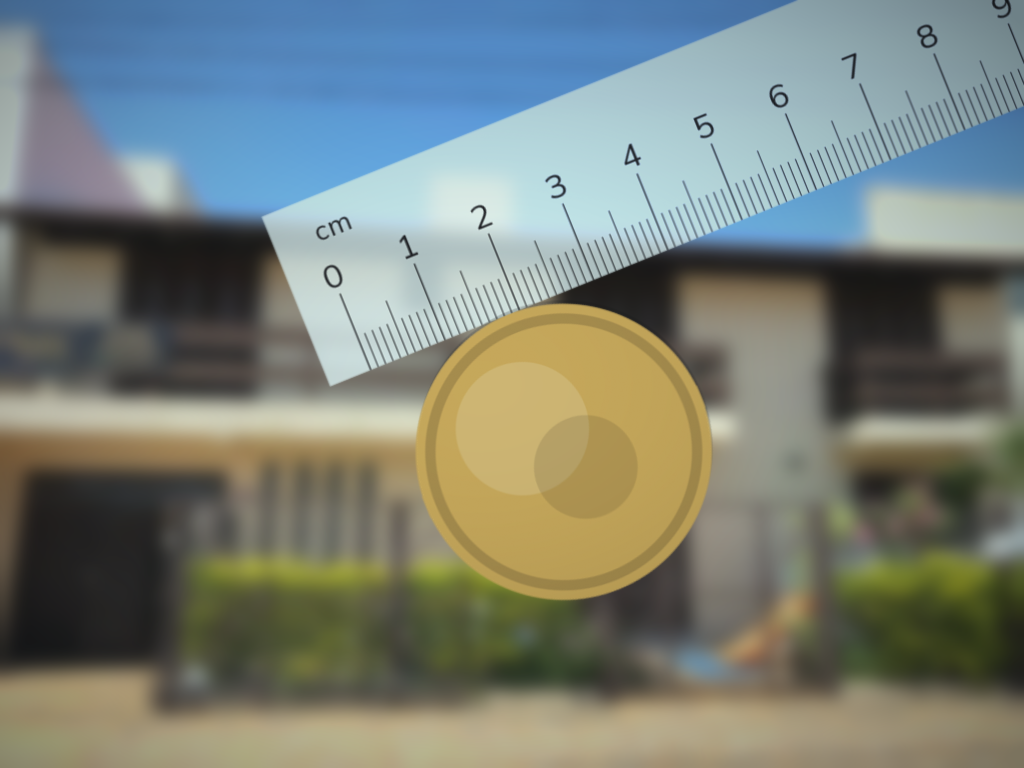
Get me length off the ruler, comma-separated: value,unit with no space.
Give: 3.7,cm
